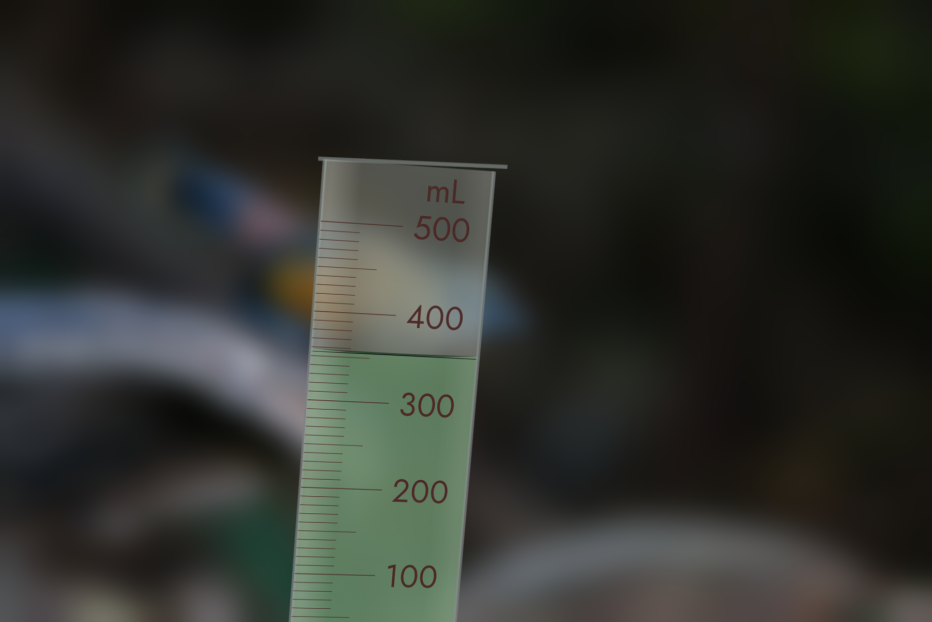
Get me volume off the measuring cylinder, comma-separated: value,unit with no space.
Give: 355,mL
